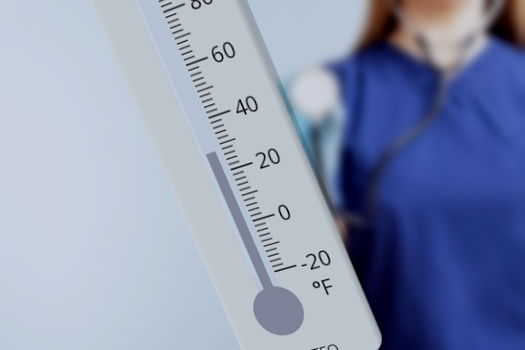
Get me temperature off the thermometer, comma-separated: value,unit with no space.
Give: 28,°F
